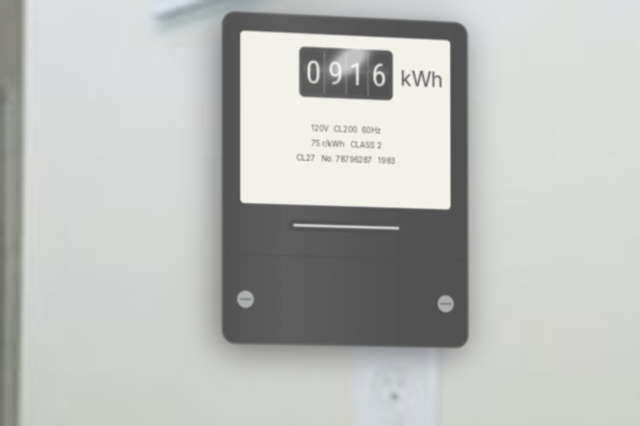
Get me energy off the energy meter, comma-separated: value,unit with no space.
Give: 916,kWh
